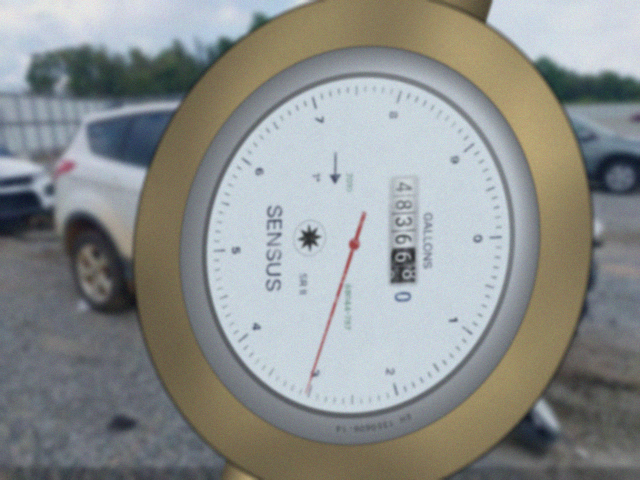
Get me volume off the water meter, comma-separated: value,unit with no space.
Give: 4836683.0,gal
